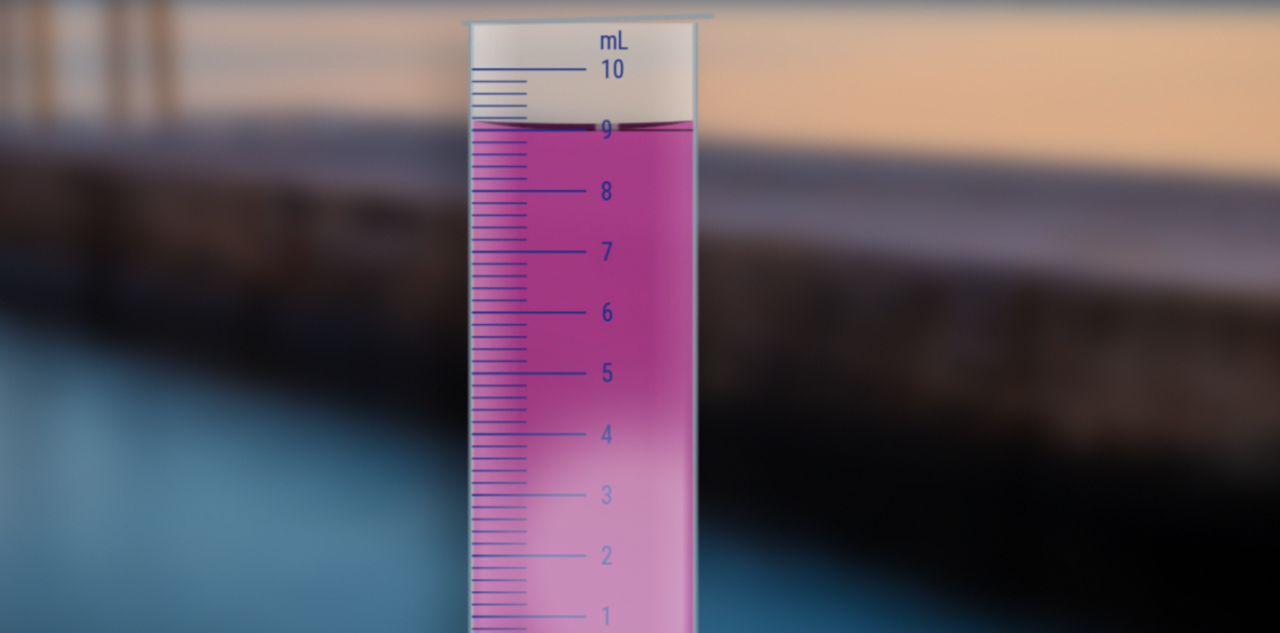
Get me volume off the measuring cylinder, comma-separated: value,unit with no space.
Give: 9,mL
